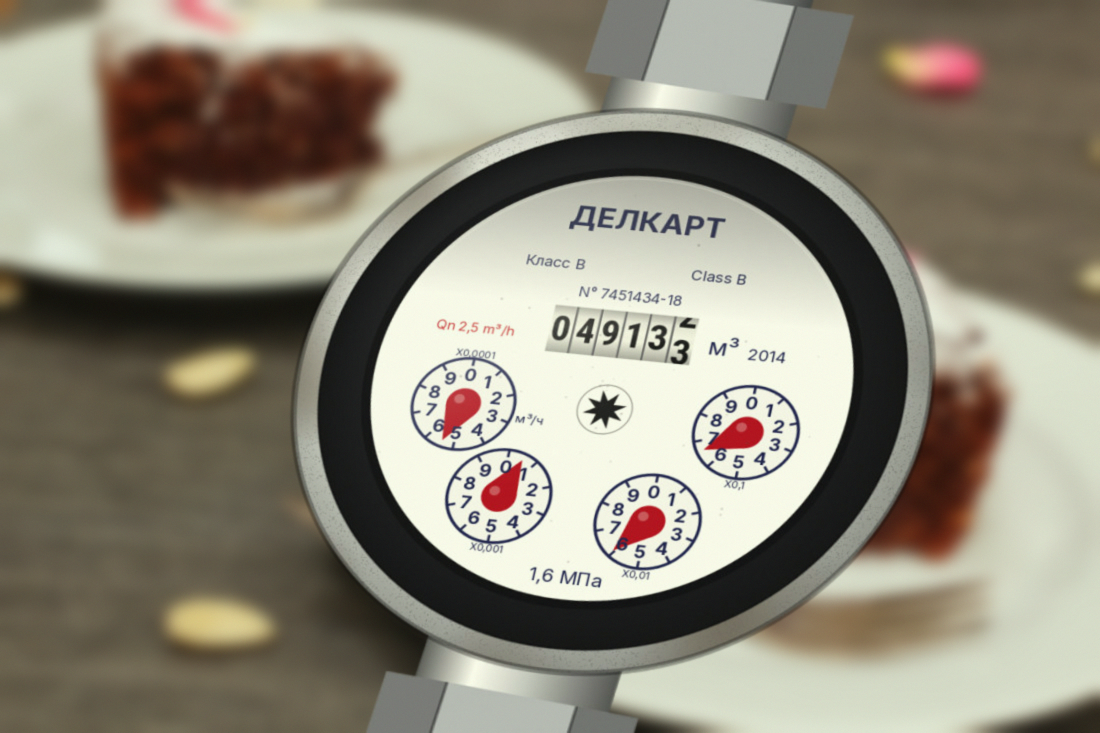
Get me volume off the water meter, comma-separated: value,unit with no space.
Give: 49132.6605,m³
